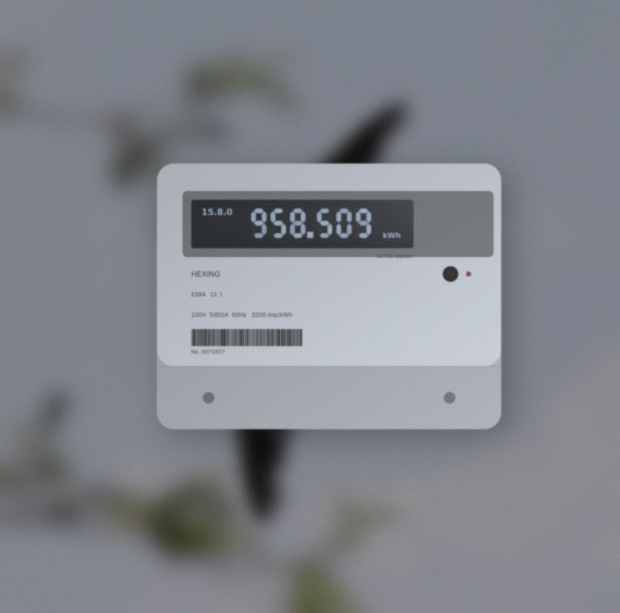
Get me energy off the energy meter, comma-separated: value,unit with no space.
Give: 958.509,kWh
